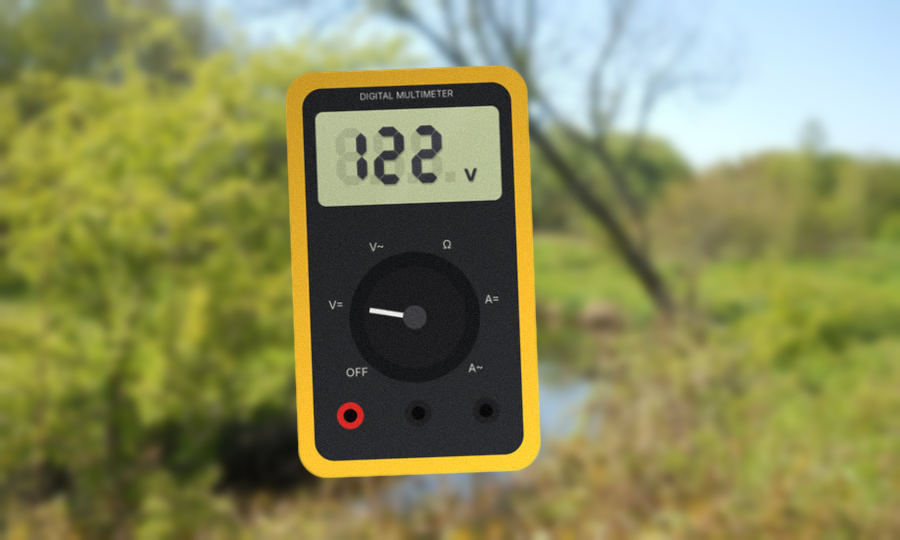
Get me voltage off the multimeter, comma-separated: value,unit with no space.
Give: 122,V
